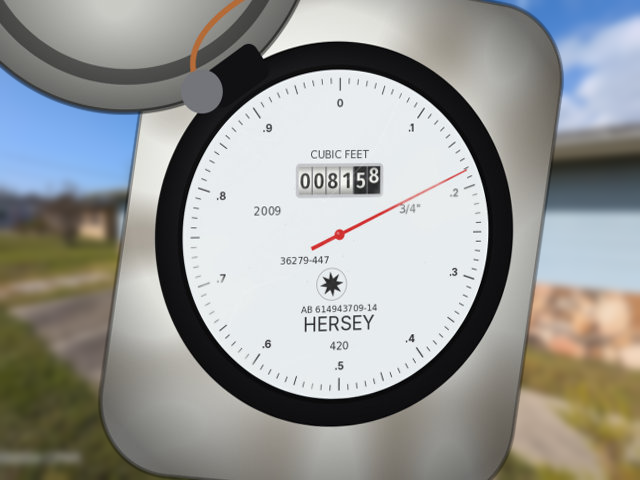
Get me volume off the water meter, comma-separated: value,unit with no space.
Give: 8158.18,ft³
